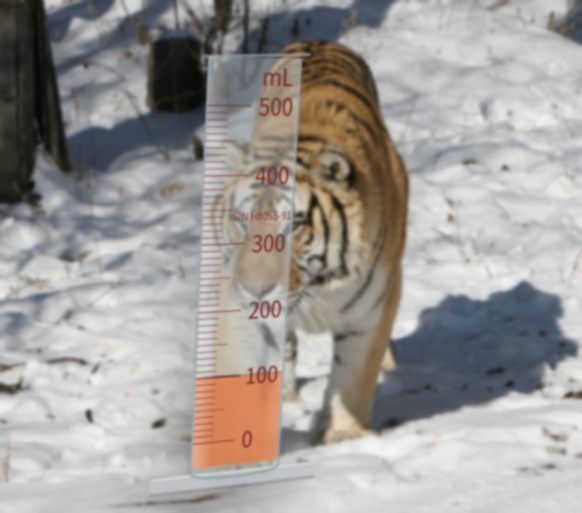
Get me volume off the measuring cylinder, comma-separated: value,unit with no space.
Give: 100,mL
